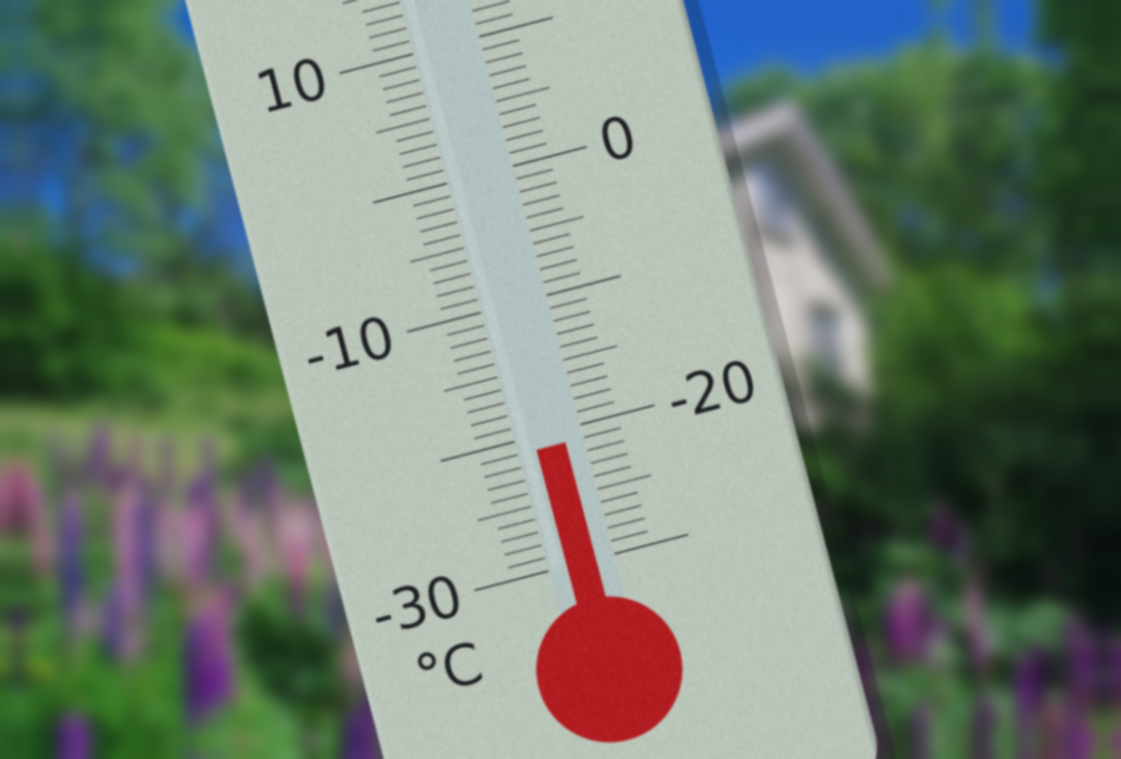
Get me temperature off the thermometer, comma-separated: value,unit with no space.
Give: -21,°C
